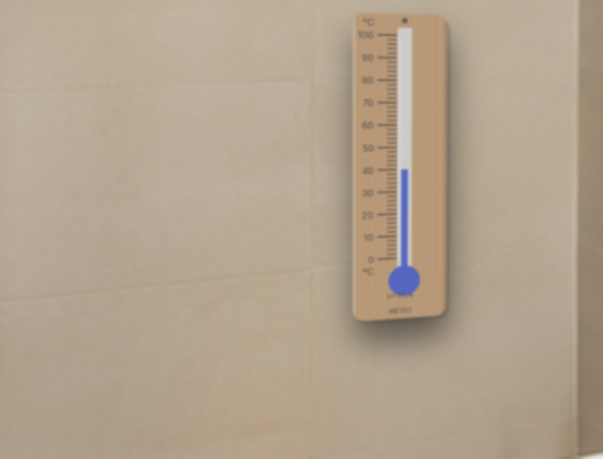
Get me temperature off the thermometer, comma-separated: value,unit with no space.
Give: 40,°C
